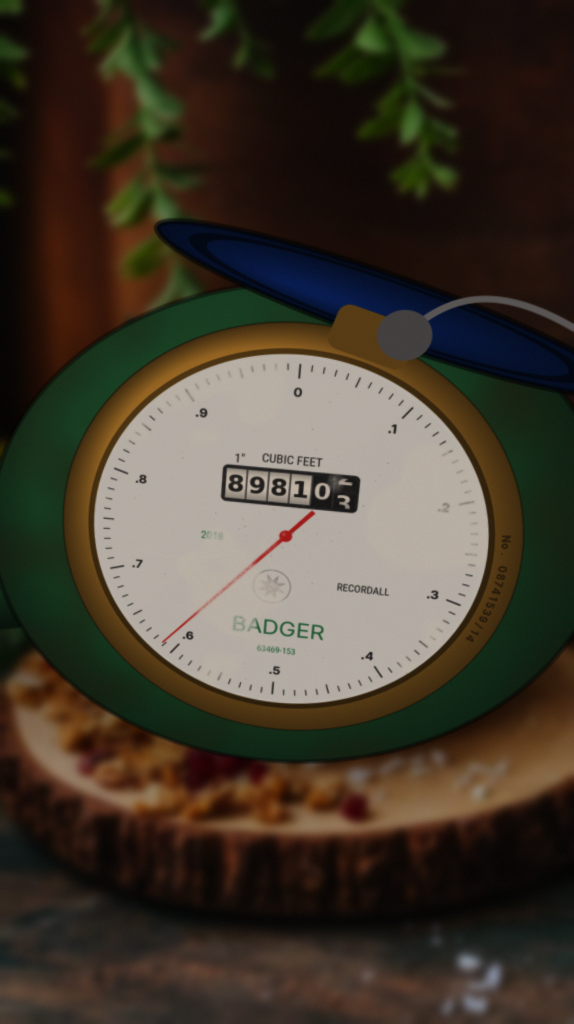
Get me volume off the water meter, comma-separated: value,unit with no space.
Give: 898102.61,ft³
